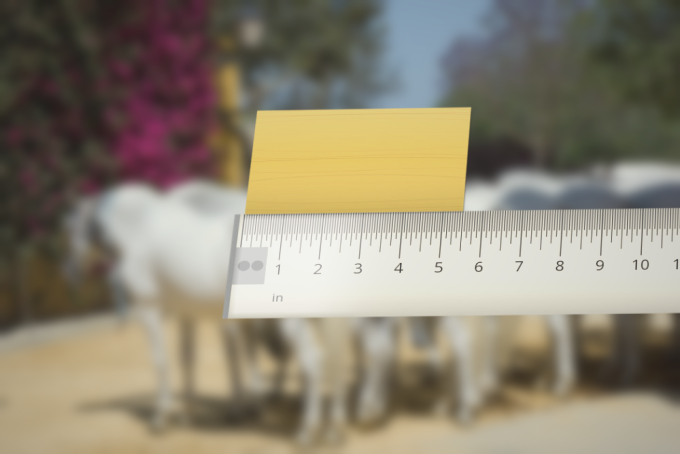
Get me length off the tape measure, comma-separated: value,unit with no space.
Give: 5.5,in
